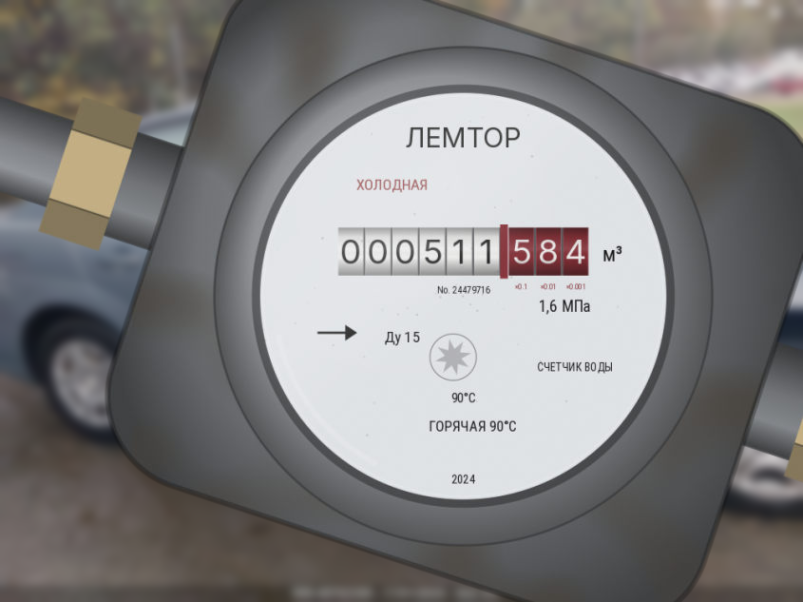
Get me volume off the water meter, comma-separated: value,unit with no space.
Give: 511.584,m³
